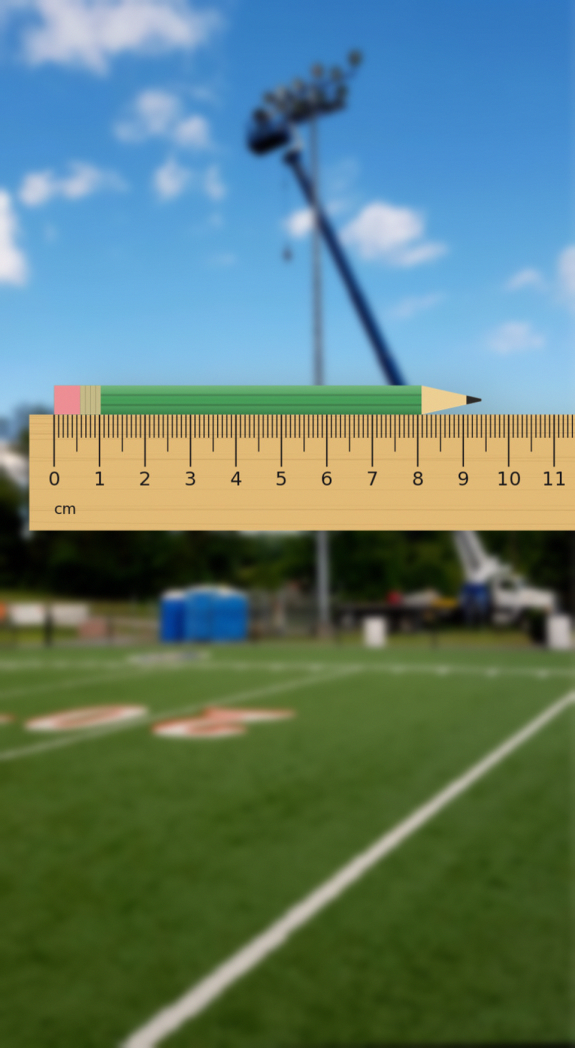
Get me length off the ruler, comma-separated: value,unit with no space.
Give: 9.4,cm
